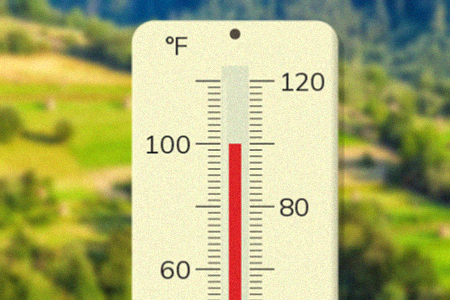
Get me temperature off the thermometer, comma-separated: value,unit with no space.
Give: 100,°F
